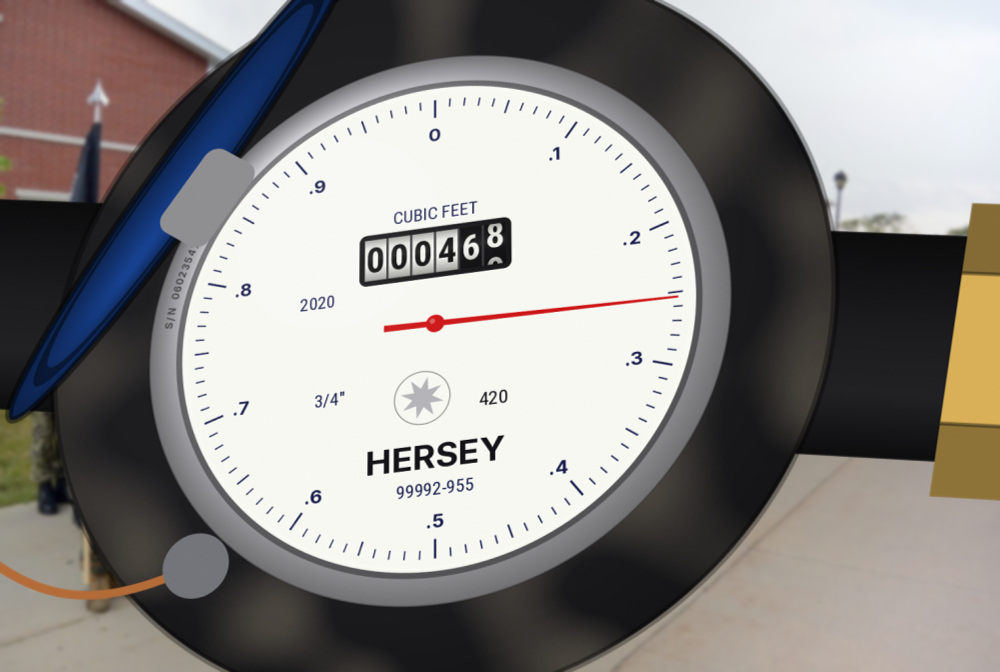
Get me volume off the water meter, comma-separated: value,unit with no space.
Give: 468.25,ft³
